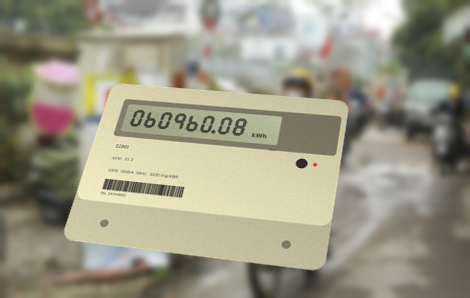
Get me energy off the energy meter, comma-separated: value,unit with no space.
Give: 60960.08,kWh
